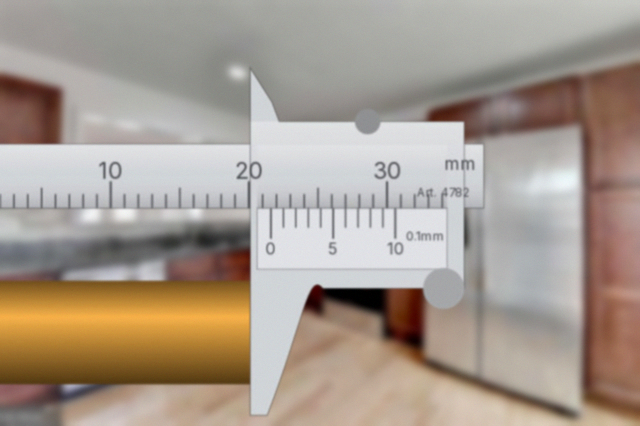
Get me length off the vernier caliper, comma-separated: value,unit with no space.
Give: 21.6,mm
